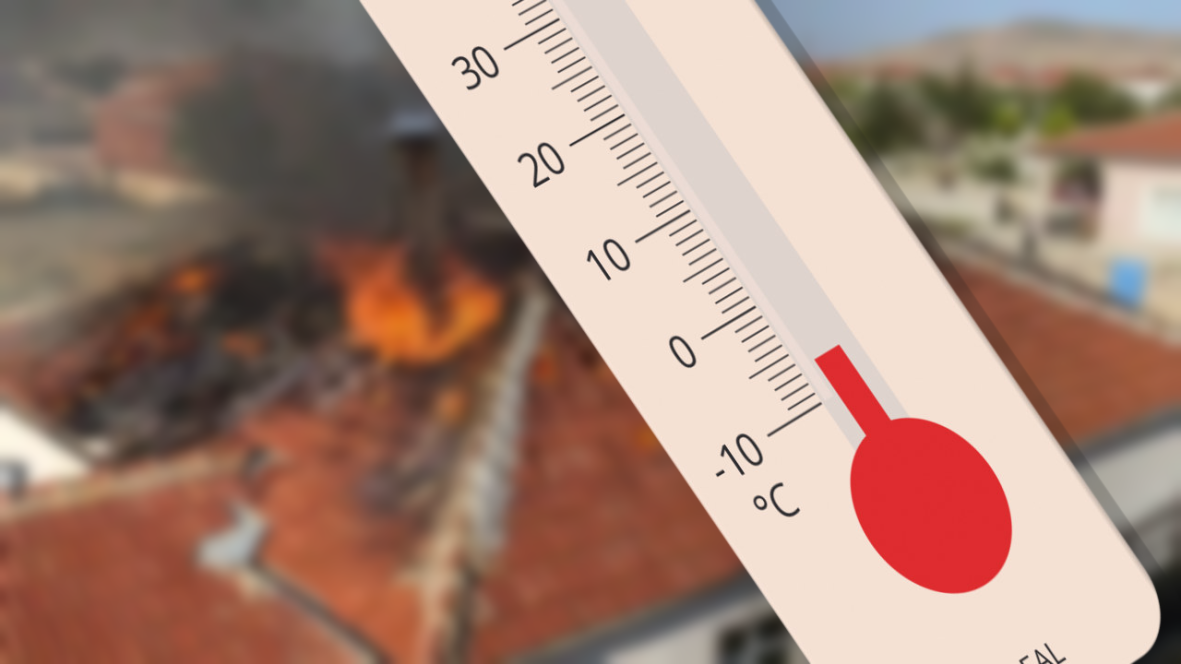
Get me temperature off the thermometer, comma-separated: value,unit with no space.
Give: -6.5,°C
